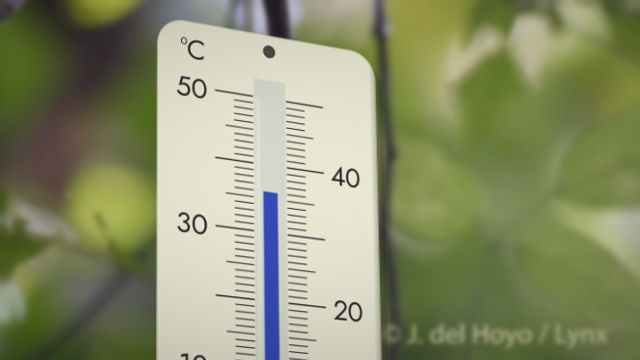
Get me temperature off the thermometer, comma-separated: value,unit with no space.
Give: 36,°C
